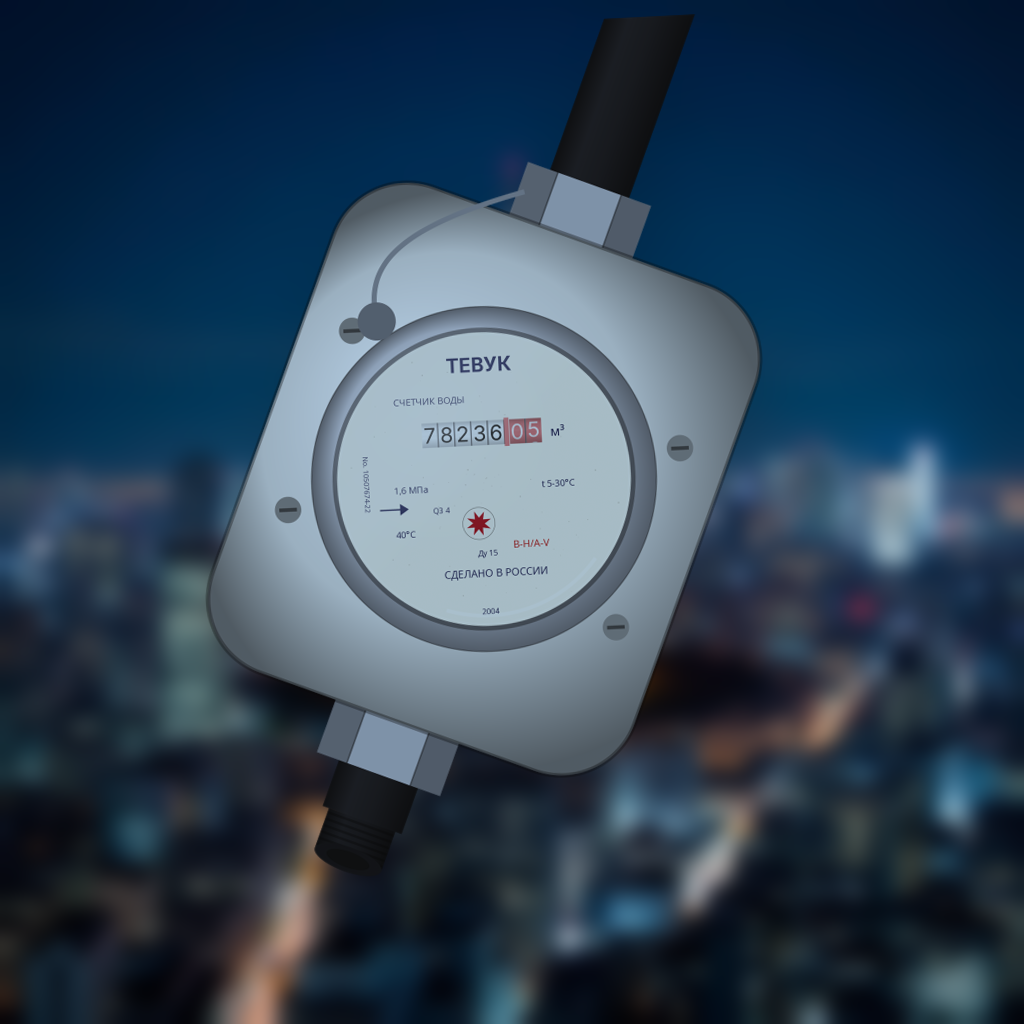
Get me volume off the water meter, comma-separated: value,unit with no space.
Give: 78236.05,m³
